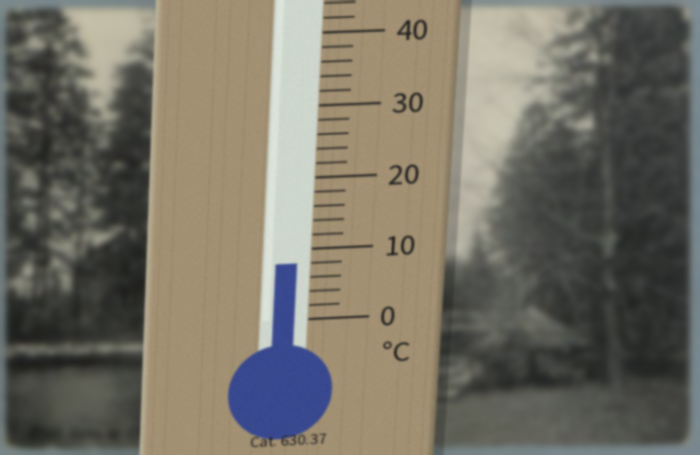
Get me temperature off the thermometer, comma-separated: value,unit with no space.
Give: 8,°C
